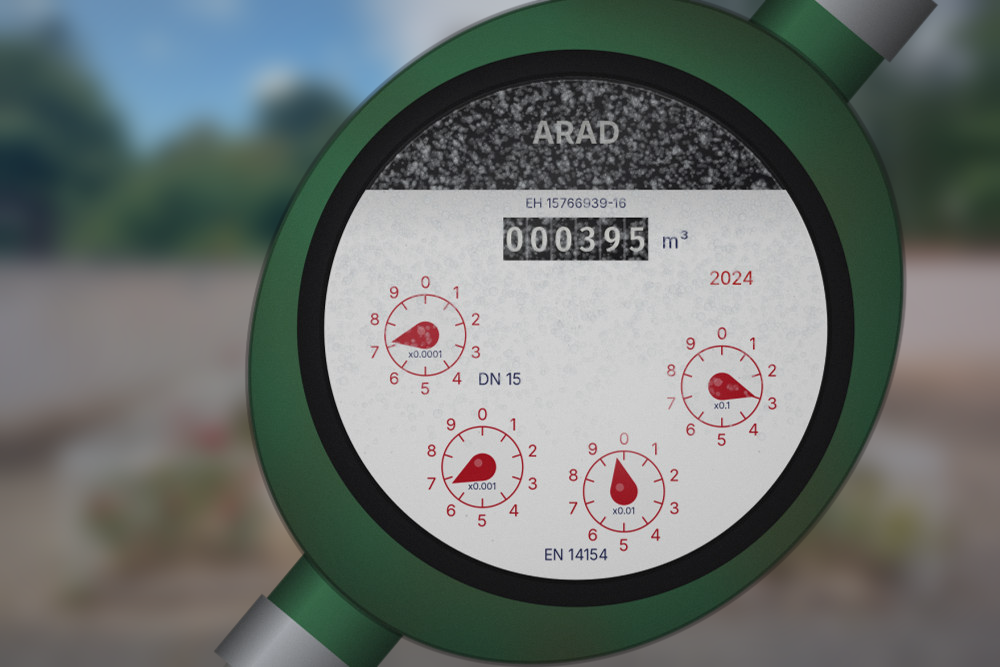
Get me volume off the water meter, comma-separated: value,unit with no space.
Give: 395.2967,m³
